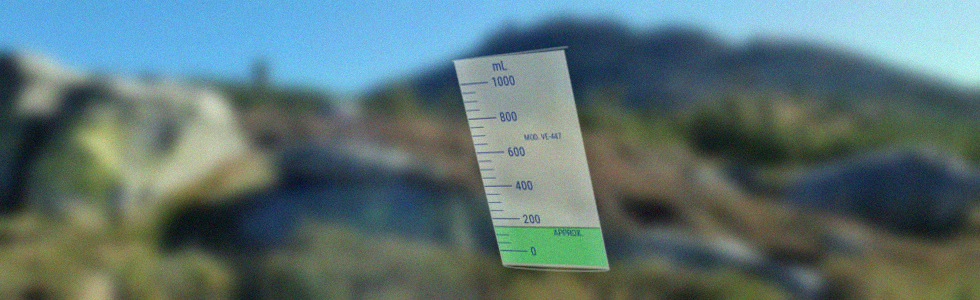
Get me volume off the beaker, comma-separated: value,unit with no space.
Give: 150,mL
